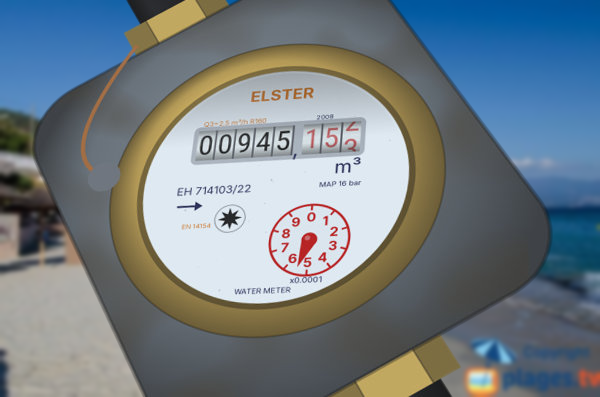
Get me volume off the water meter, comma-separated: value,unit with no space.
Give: 945.1525,m³
